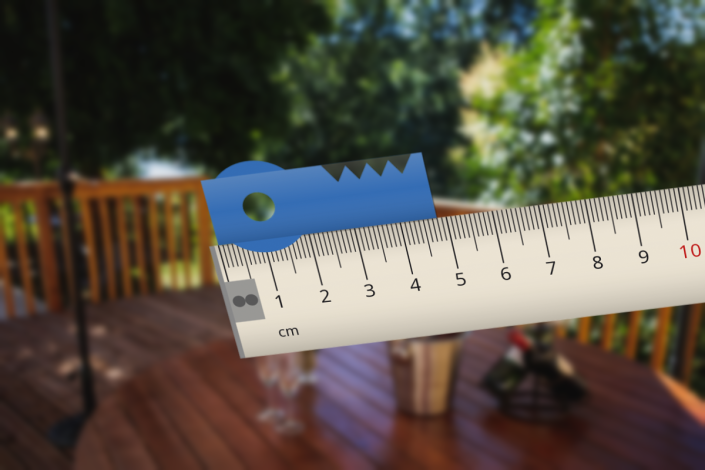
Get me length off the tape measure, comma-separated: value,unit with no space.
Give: 4.8,cm
